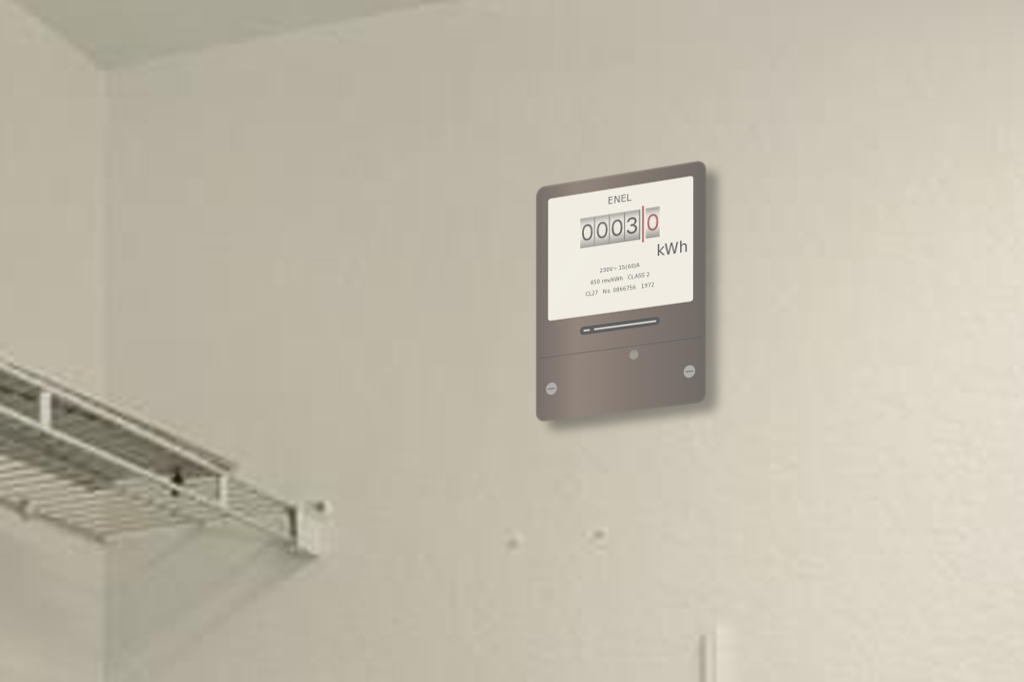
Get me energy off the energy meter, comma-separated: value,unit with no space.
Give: 3.0,kWh
